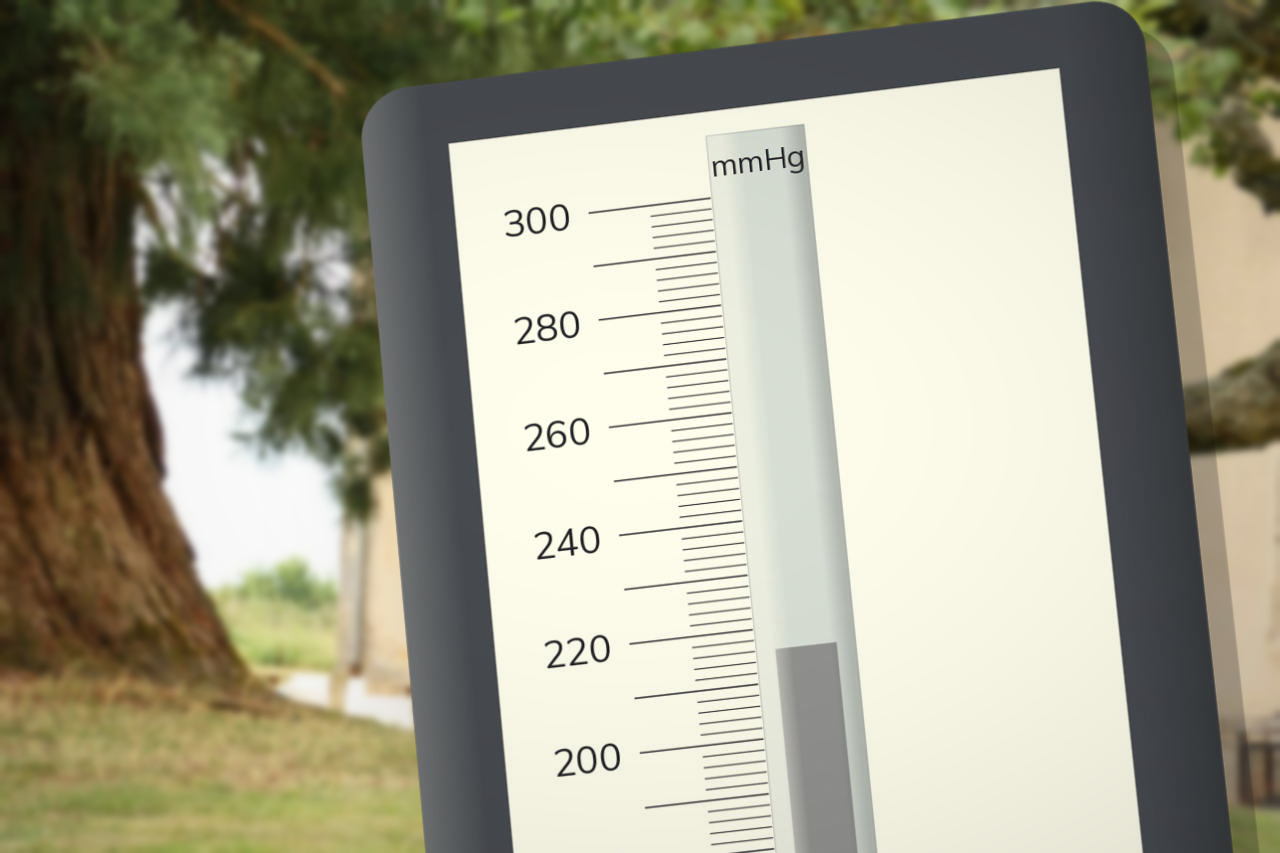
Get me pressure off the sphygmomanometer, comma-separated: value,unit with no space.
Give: 216,mmHg
